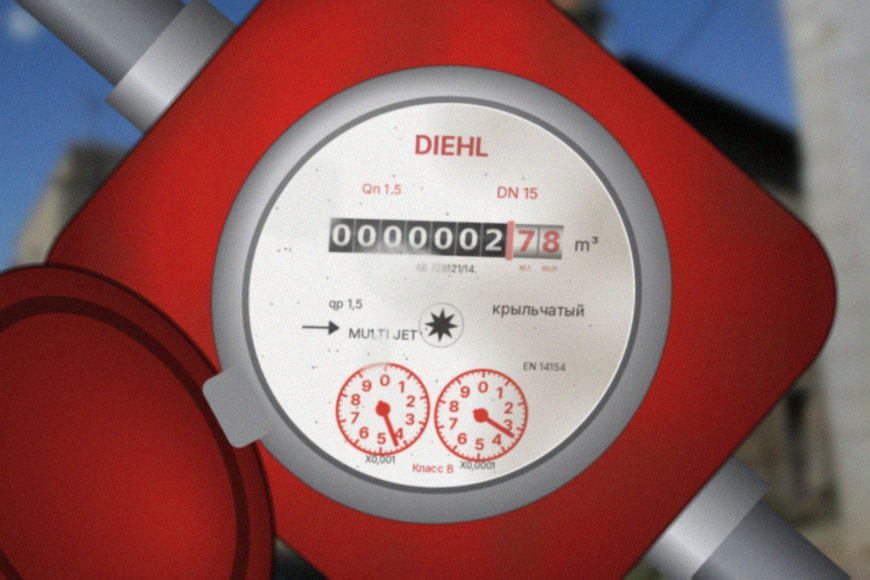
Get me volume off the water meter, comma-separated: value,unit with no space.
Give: 2.7843,m³
